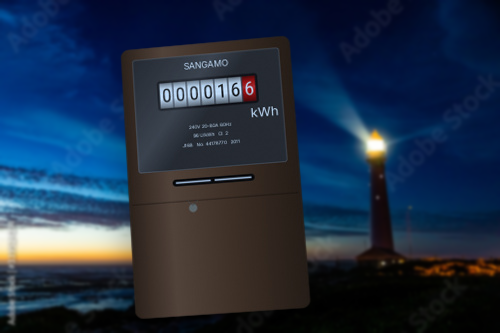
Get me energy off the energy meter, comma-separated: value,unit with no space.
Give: 16.6,kWh
